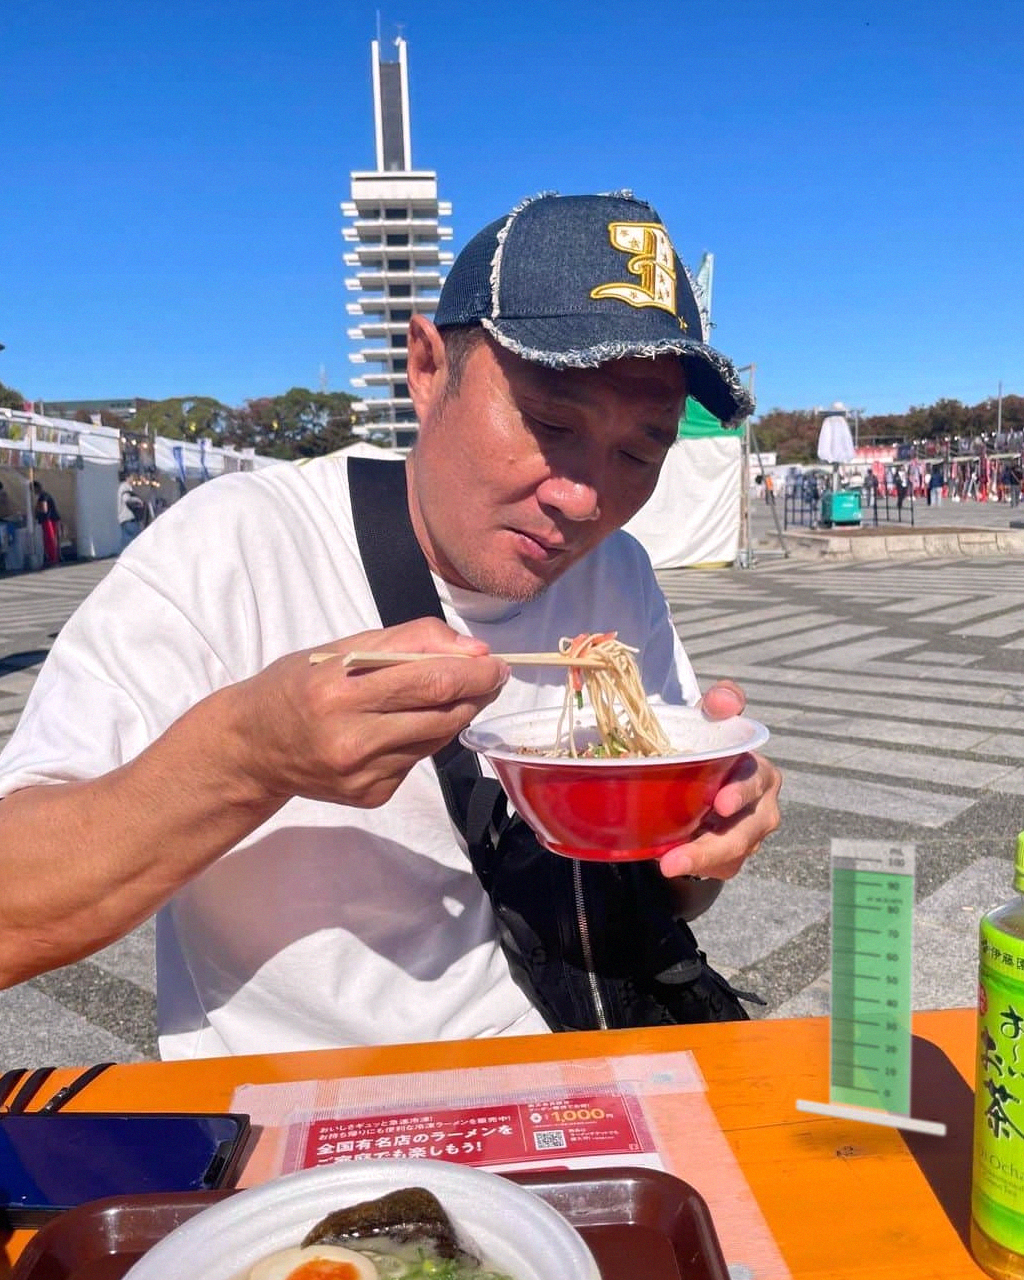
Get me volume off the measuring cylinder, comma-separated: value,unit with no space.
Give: 95,mL
